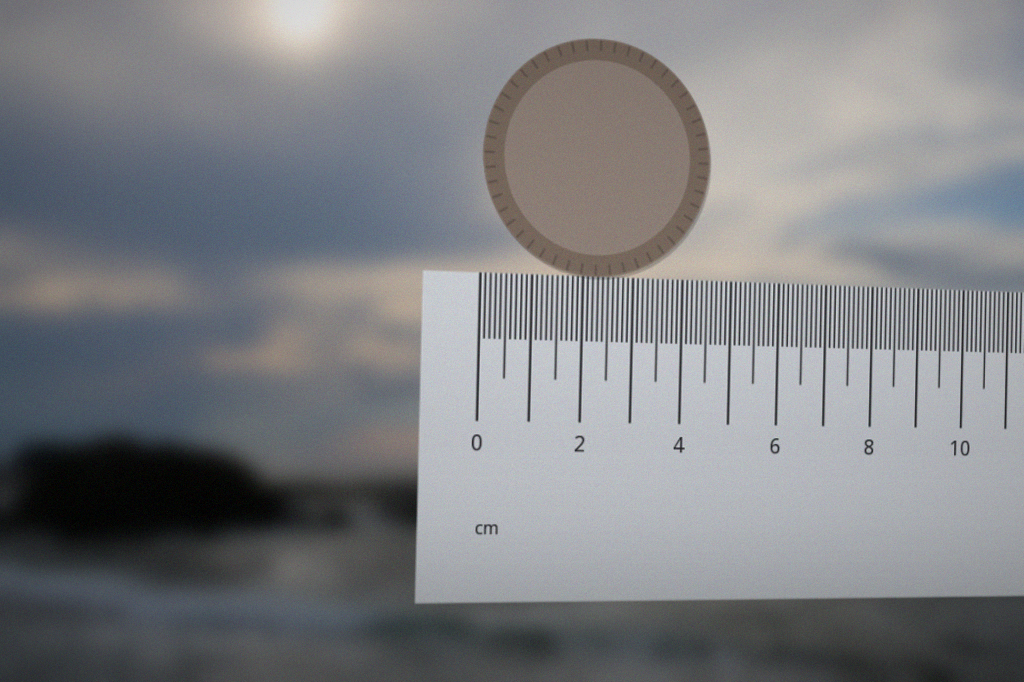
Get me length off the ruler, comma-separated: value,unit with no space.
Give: 4.5,cm
